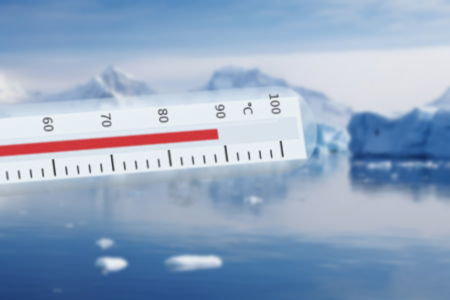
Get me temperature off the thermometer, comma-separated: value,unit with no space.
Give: 89,°C
